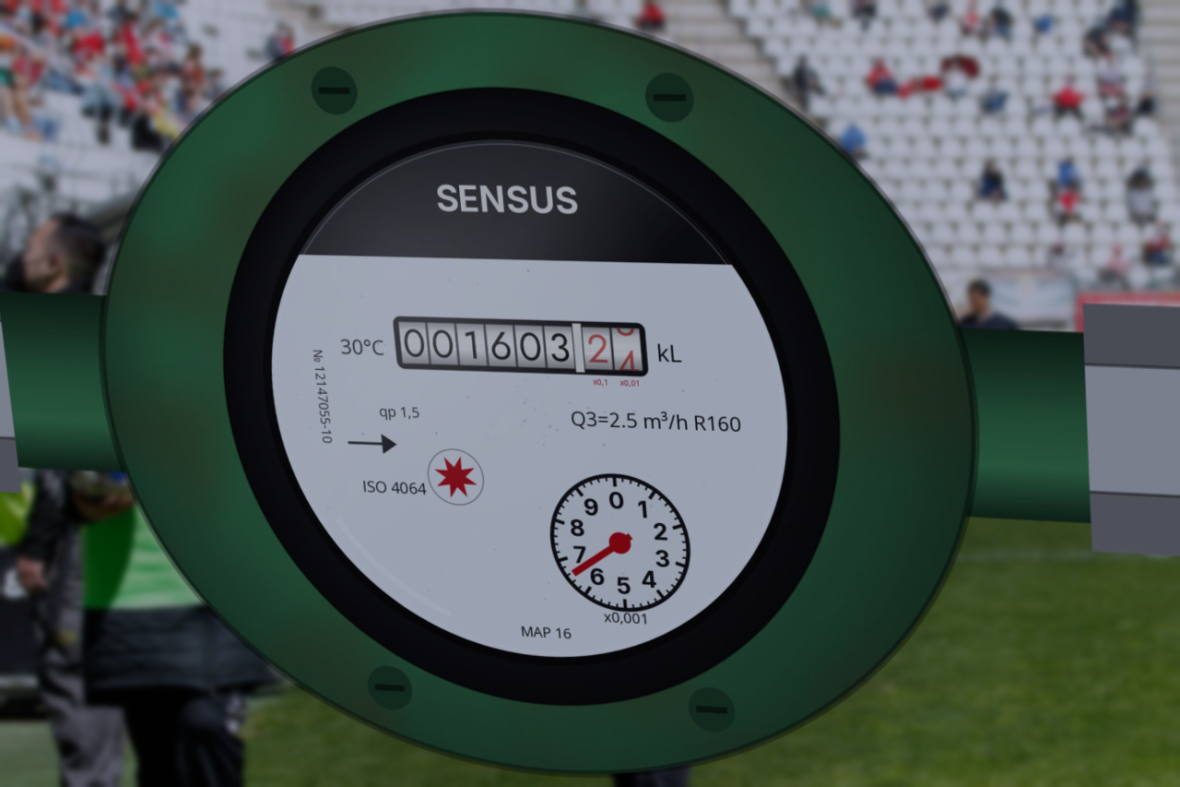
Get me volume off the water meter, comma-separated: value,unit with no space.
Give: 1603.236,kL
